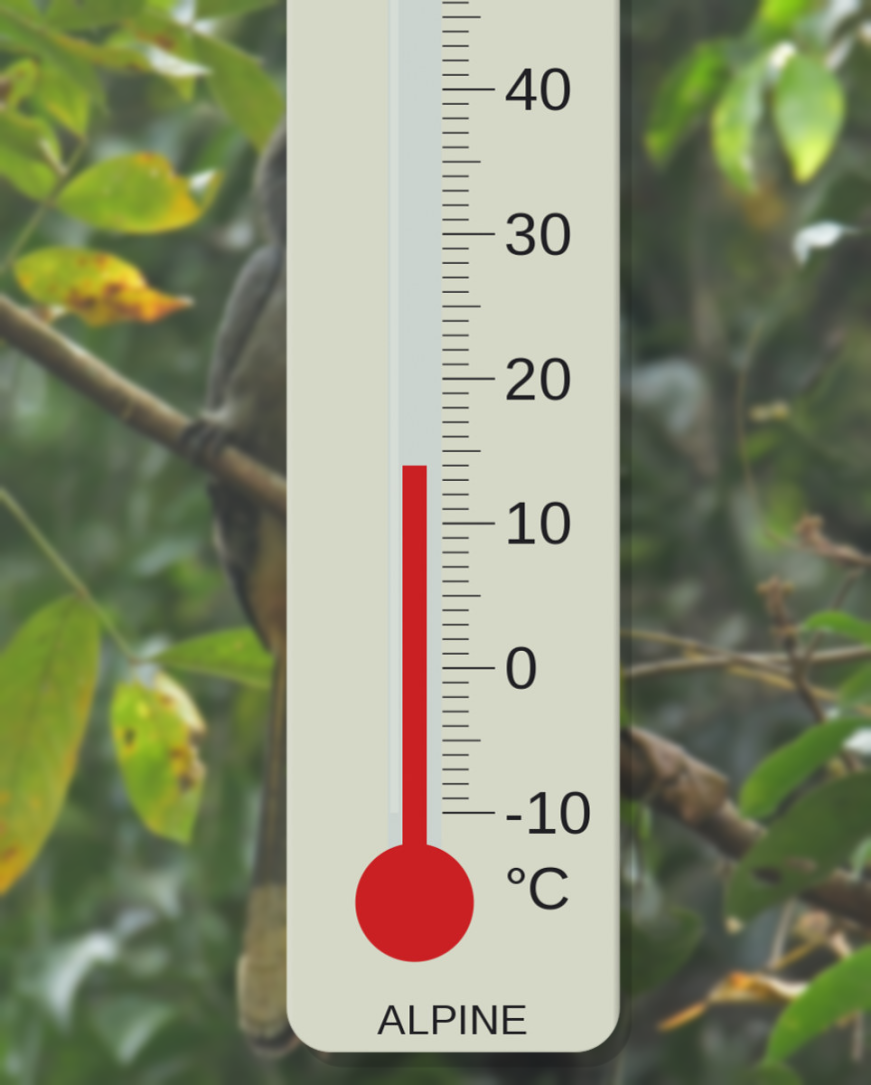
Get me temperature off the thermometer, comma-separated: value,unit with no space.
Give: 14,°C
